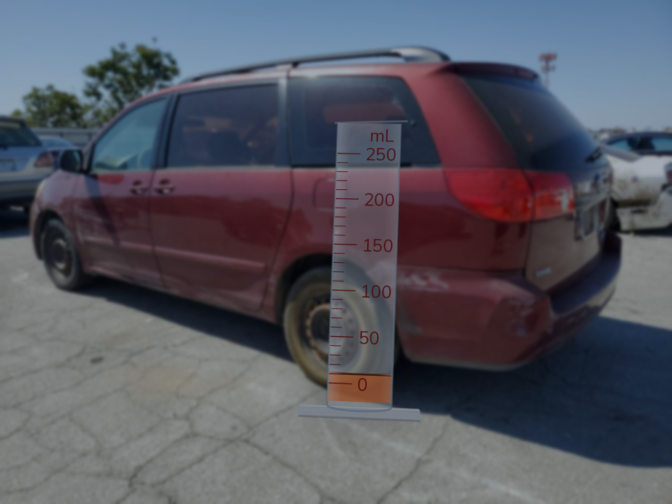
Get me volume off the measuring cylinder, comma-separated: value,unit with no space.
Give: 10,mL
